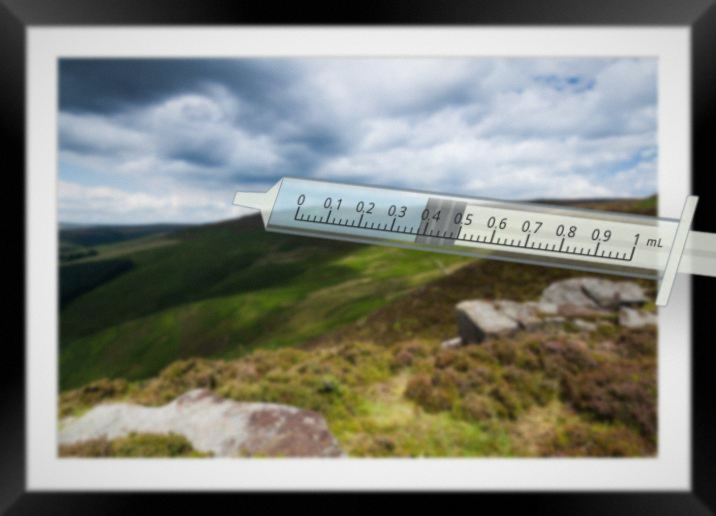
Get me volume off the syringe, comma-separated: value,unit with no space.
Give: 0.38,mL
